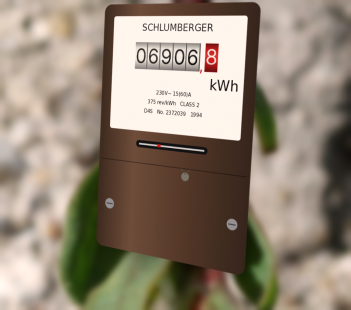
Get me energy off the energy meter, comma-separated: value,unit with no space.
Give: 6906.8,kWh
